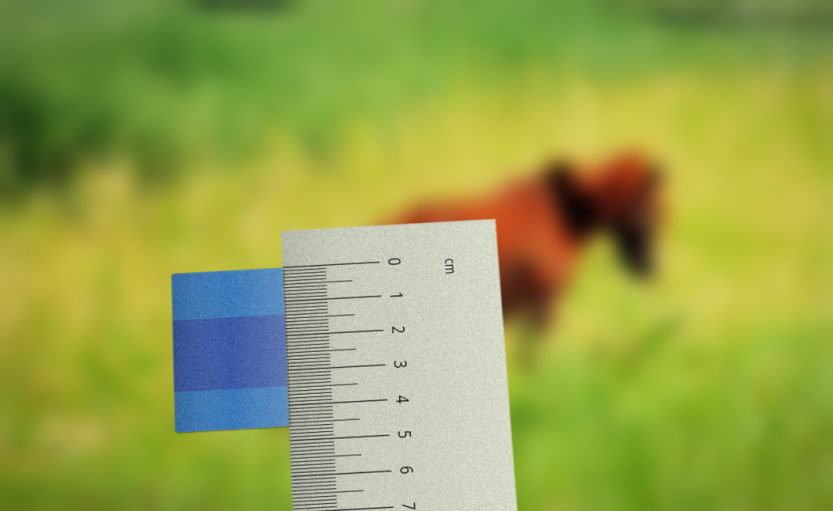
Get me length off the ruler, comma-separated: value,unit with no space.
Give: 4.6,cm
